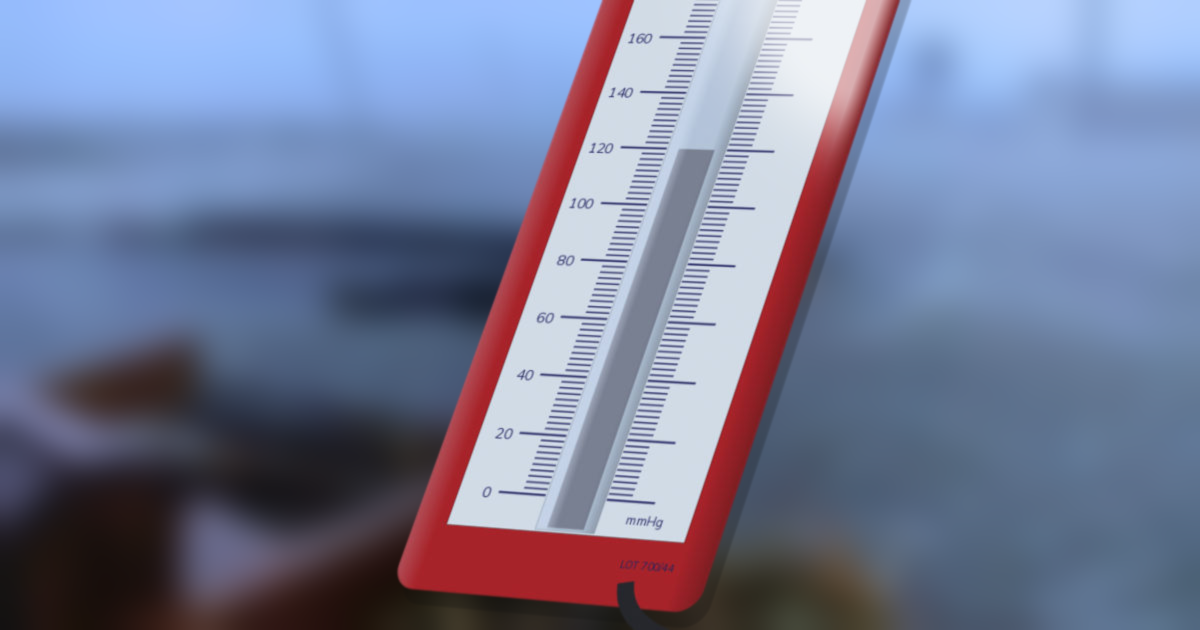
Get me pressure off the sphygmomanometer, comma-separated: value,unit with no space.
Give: 120,mmHg
